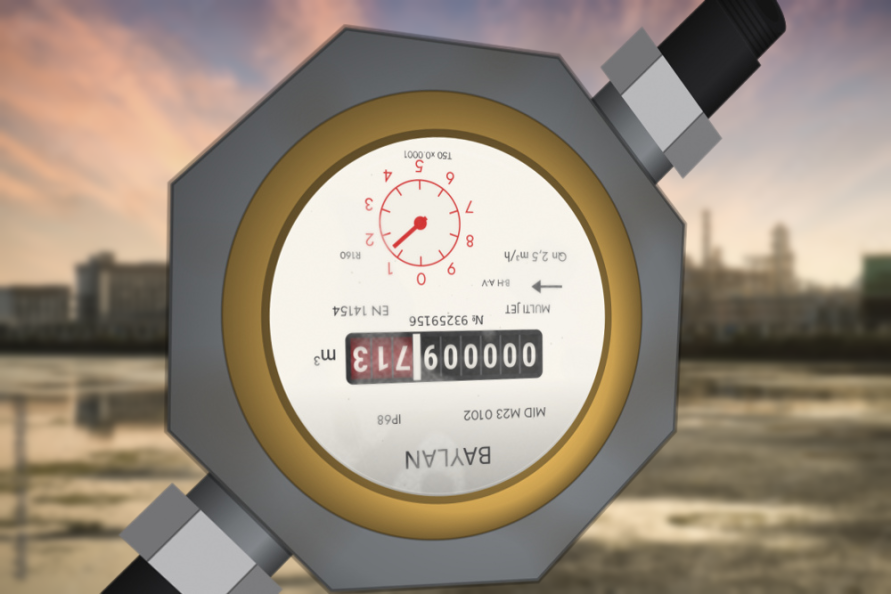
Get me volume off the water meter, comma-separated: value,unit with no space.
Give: 9.7131,m³
